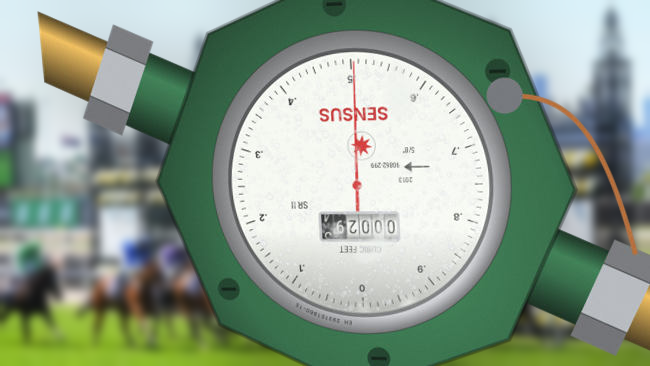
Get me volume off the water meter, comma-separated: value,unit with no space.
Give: 293.50,ft³
